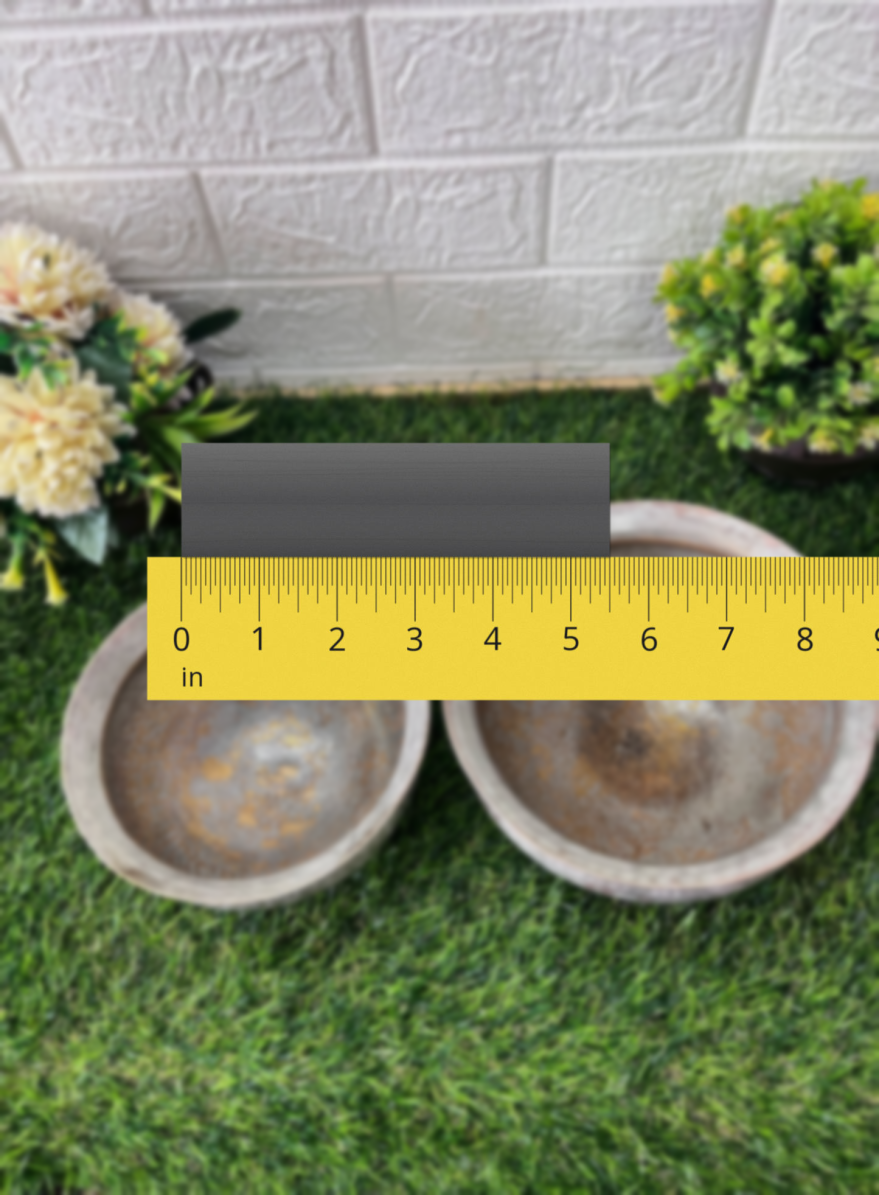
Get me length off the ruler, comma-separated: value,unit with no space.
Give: 5.5,in
